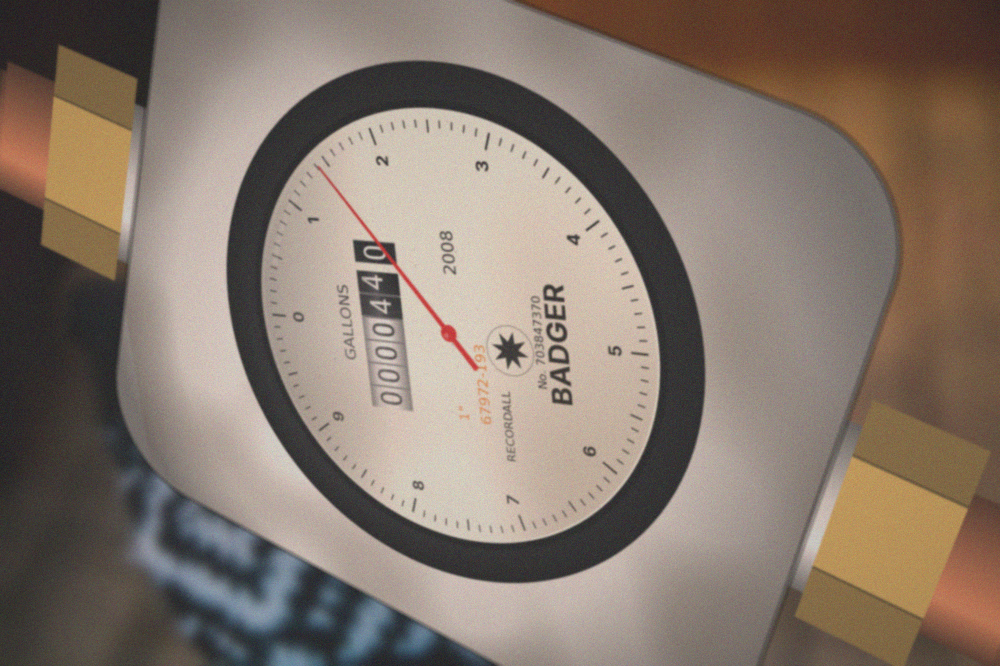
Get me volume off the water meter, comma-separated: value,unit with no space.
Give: 441.4,gal
